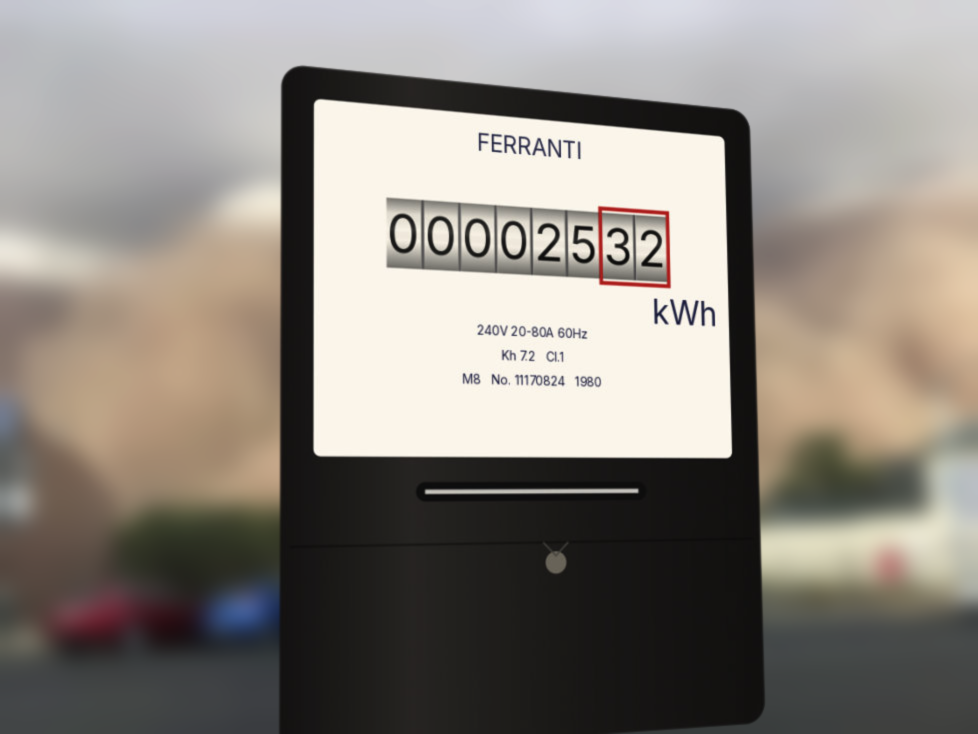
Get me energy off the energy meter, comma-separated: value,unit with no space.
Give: 25.32,kWh
